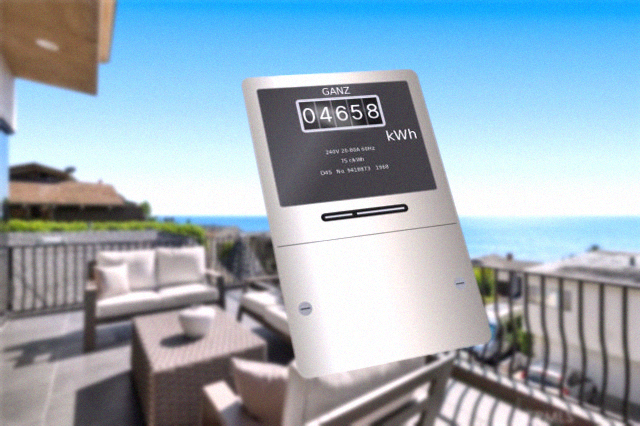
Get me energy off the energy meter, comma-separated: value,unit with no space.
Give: 4658,kWh
